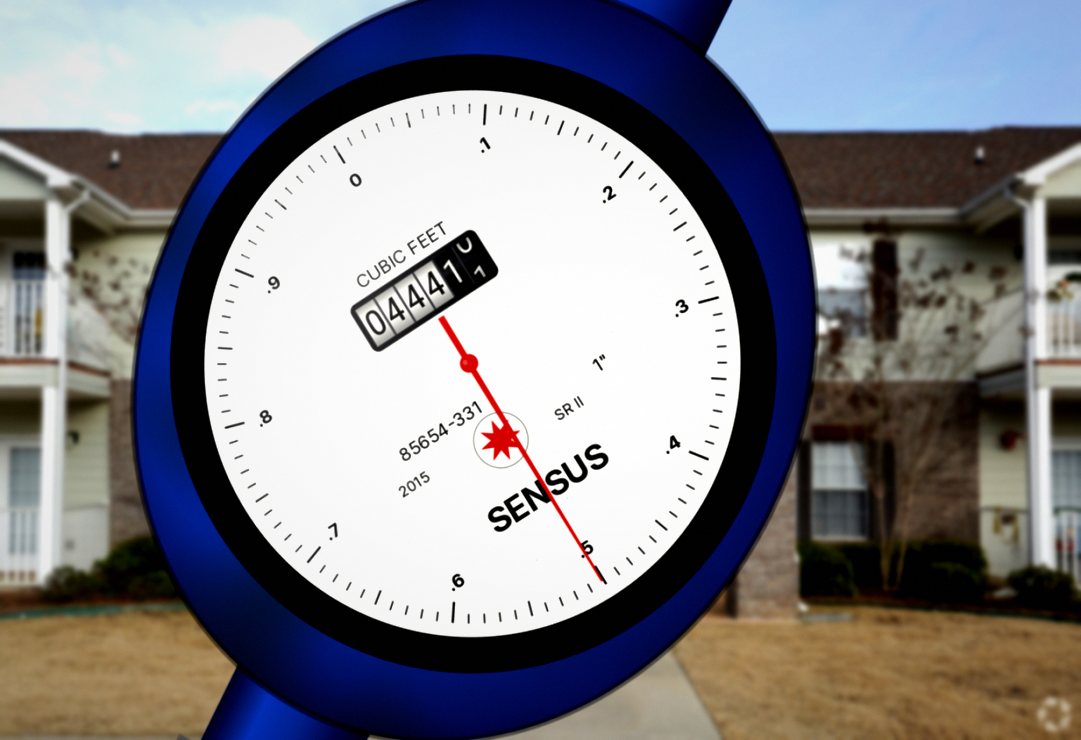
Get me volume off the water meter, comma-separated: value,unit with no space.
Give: 44410.50,ft³
